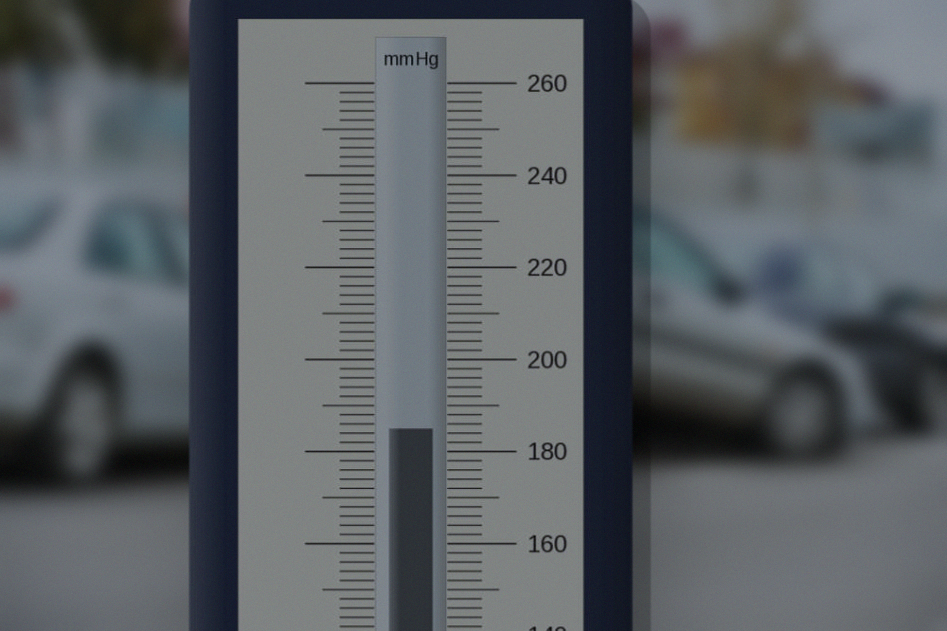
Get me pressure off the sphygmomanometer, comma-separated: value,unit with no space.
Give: 185,mmHg
